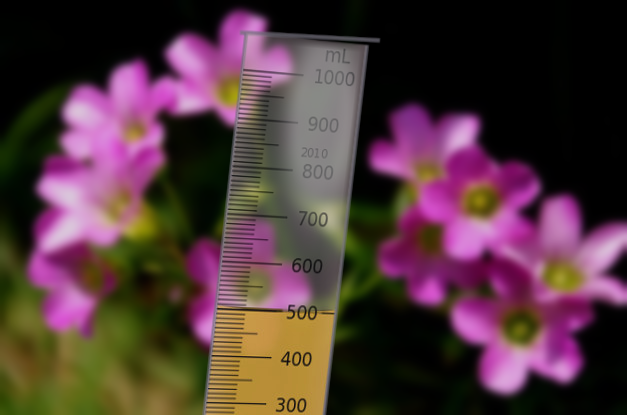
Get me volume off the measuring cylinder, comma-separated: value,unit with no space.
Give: 500,mL
